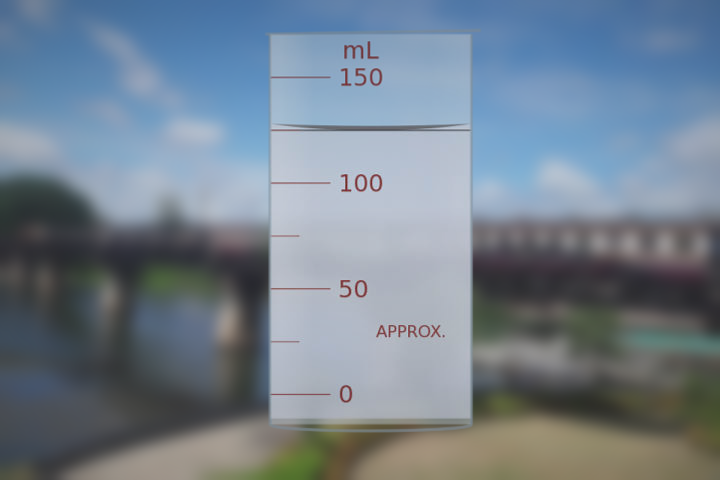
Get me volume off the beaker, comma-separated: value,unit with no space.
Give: 125,mL
